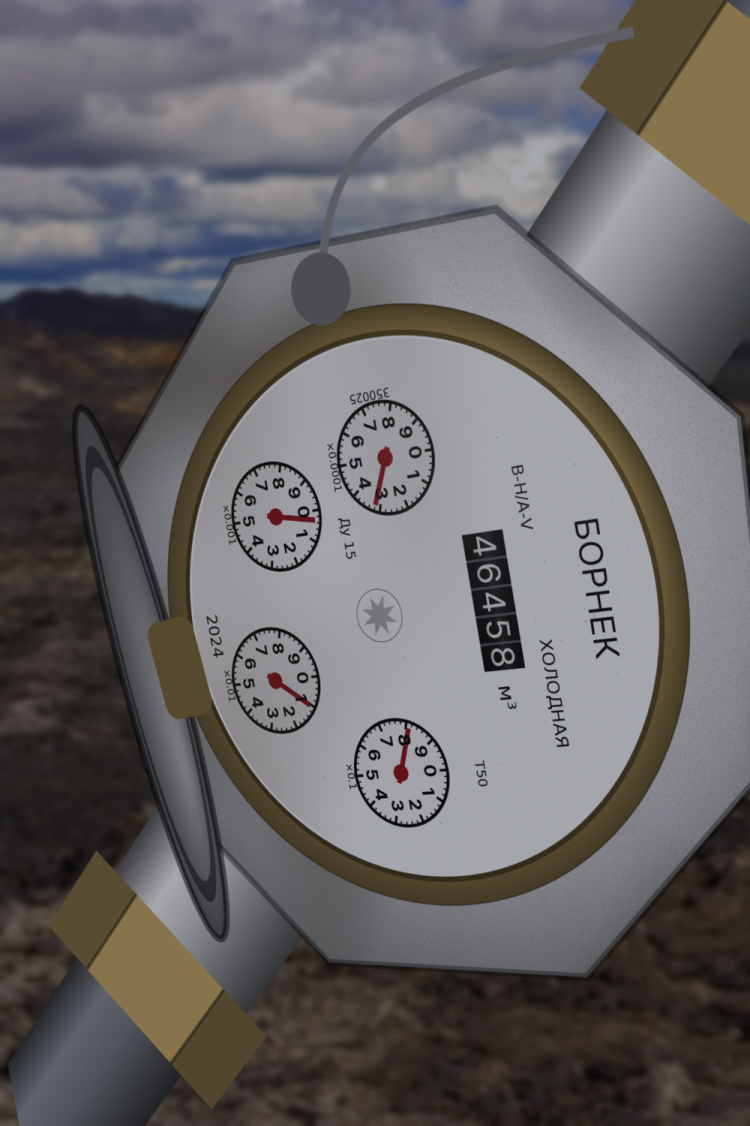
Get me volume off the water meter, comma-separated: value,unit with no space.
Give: 46458.8103,m³
